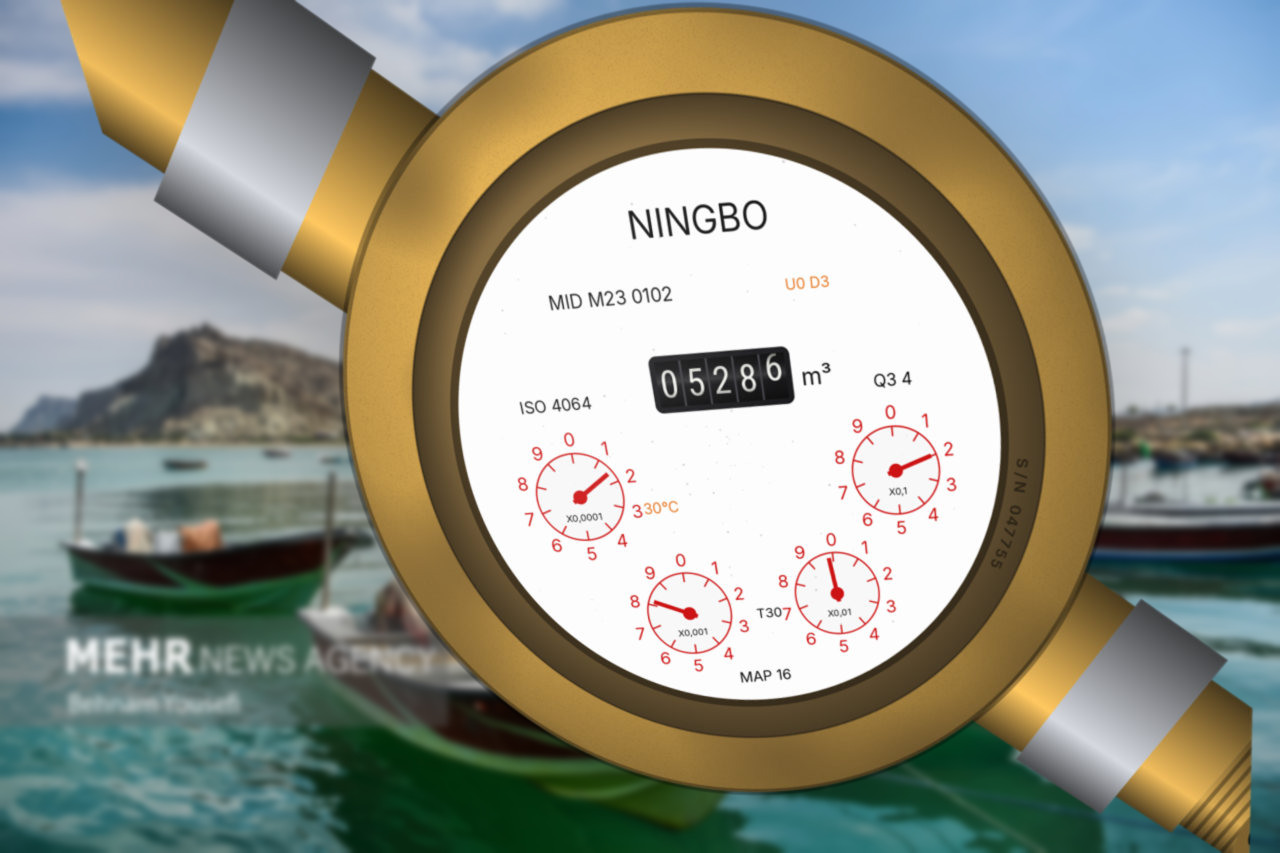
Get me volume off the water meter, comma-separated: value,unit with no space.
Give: 5286.1981,m³
